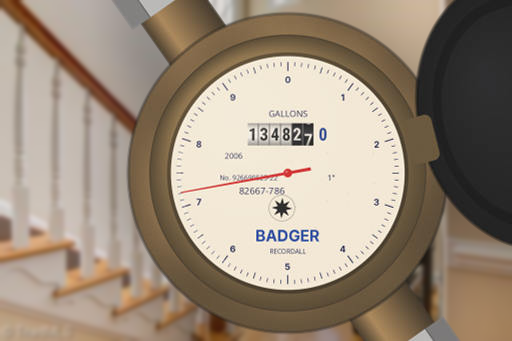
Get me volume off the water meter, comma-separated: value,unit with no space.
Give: 1348267.2,gal
